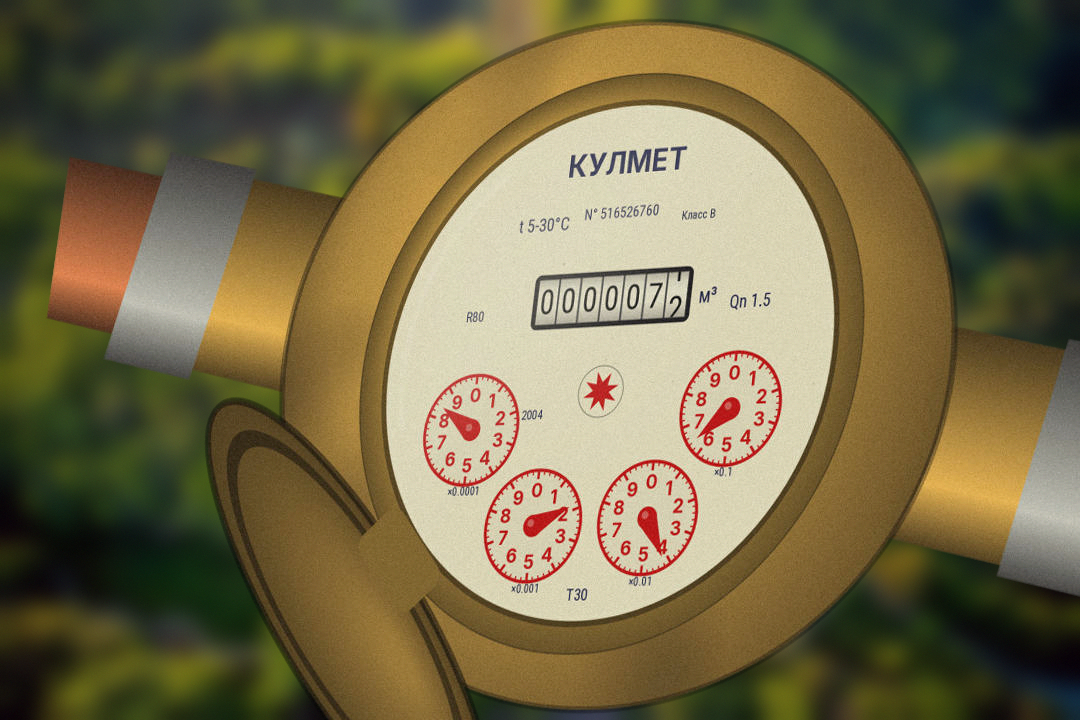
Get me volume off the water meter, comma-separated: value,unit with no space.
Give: 71.6418,m³
